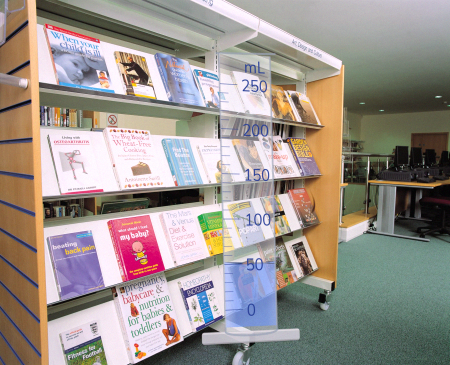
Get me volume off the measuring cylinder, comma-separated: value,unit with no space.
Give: 50,mL
